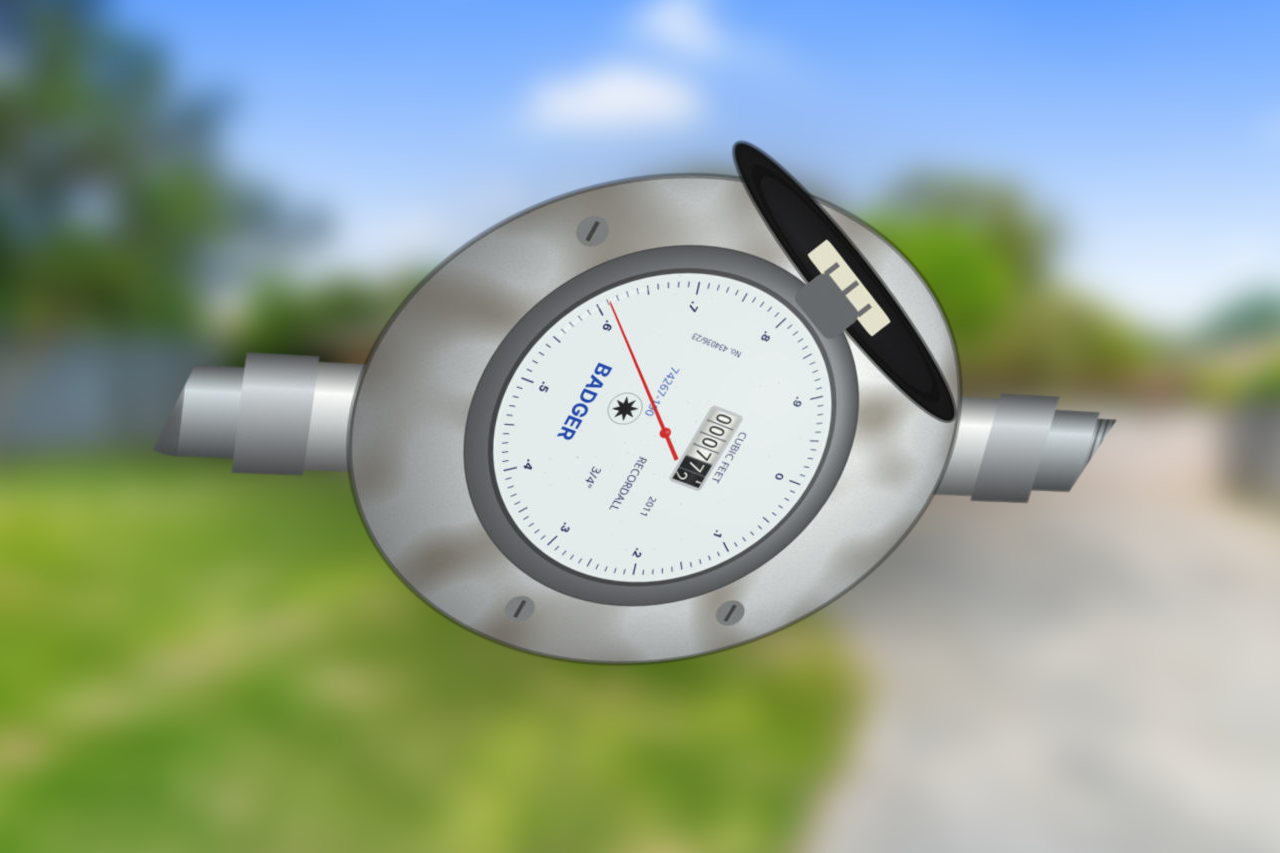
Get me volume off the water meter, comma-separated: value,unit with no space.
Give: 771.61,ft³
